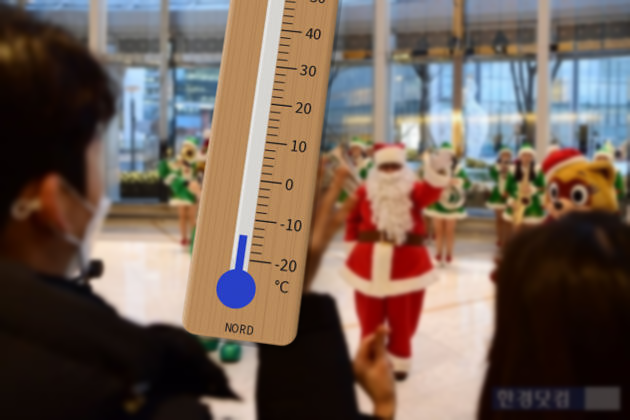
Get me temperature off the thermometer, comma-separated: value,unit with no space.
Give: -14,°C
